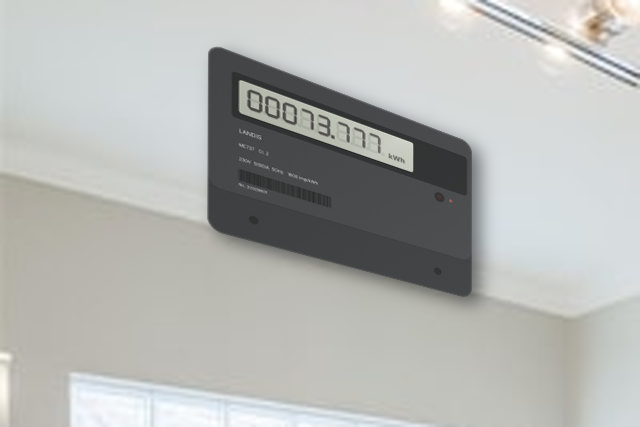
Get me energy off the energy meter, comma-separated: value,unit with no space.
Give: 73.777,kWh
